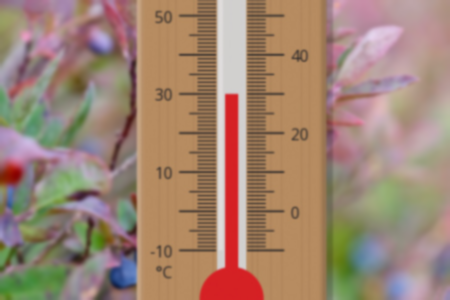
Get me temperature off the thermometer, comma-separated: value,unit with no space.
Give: 30,°C
